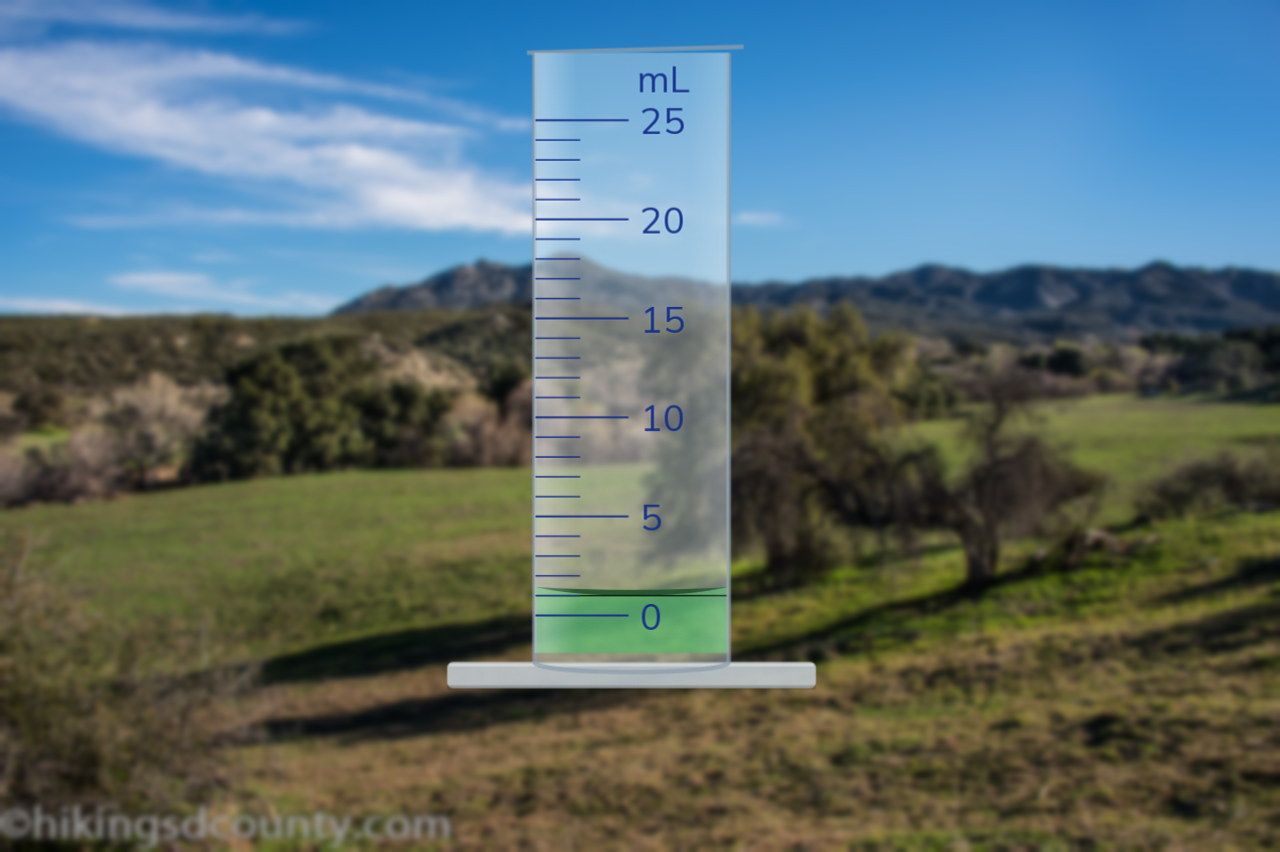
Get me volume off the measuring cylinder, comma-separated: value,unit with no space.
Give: 1,mL
